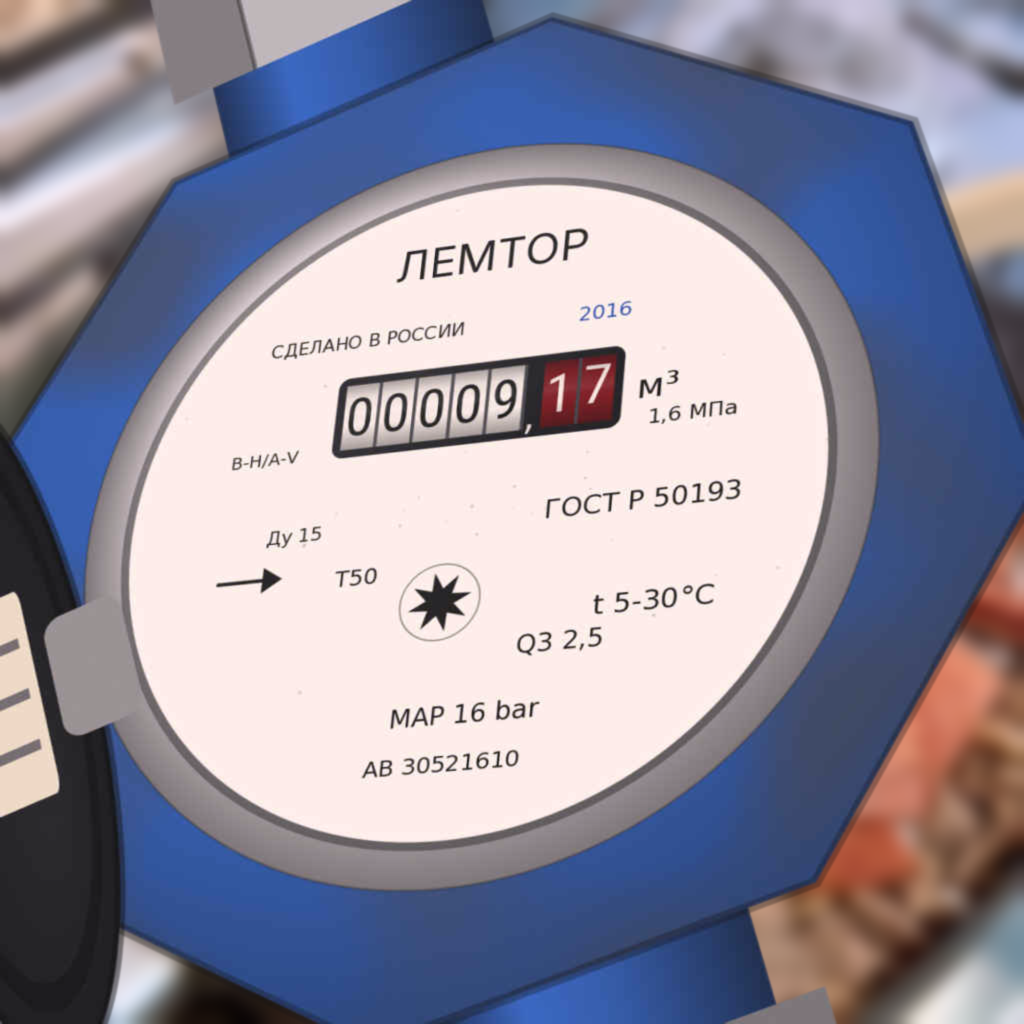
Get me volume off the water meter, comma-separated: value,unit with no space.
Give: 9.17,m³
